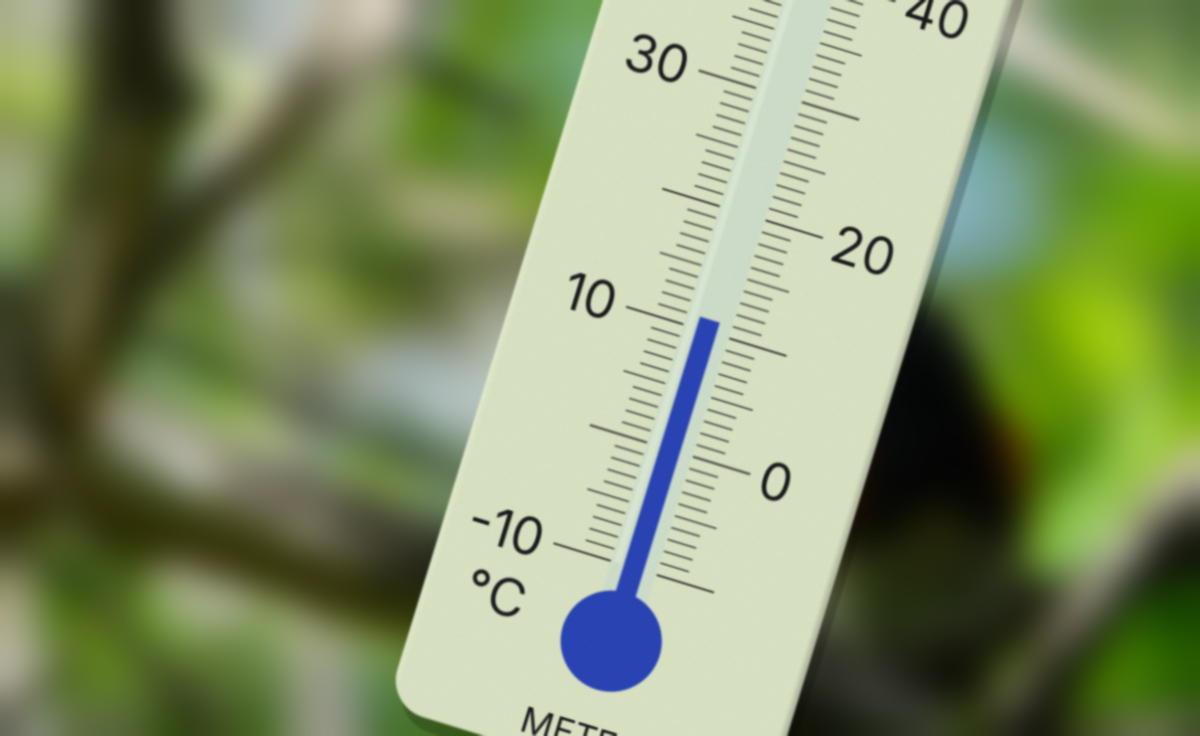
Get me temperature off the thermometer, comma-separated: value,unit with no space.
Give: 11,°C
